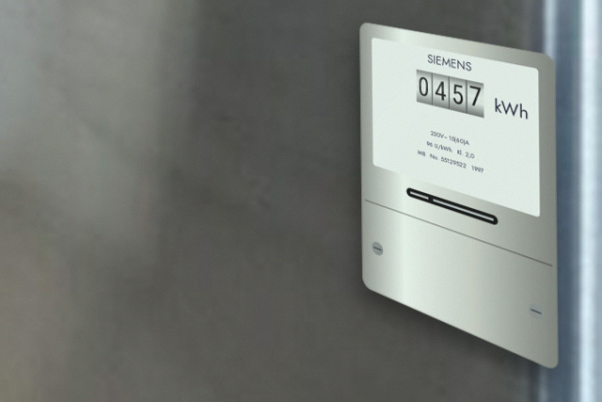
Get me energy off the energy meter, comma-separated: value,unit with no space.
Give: 457,kWh
